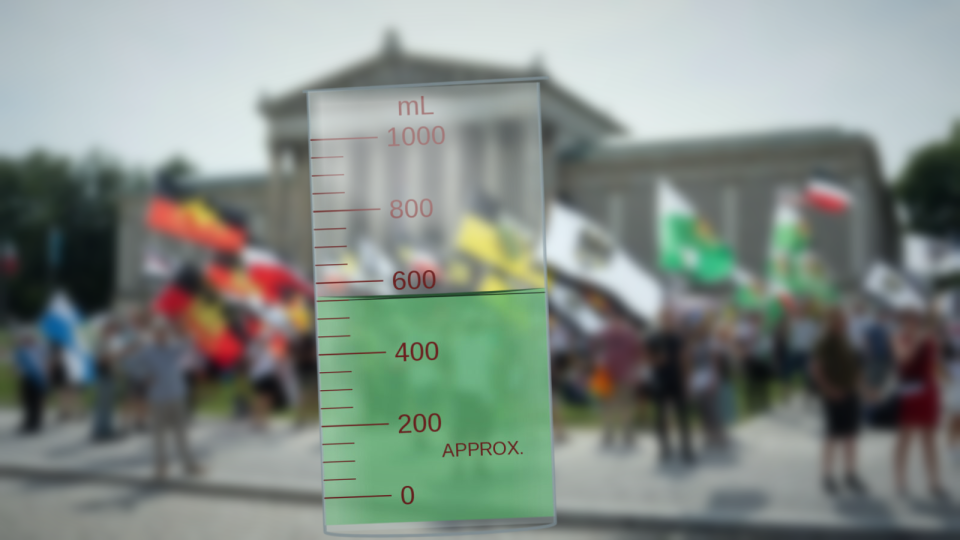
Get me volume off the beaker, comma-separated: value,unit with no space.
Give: 550,mL
